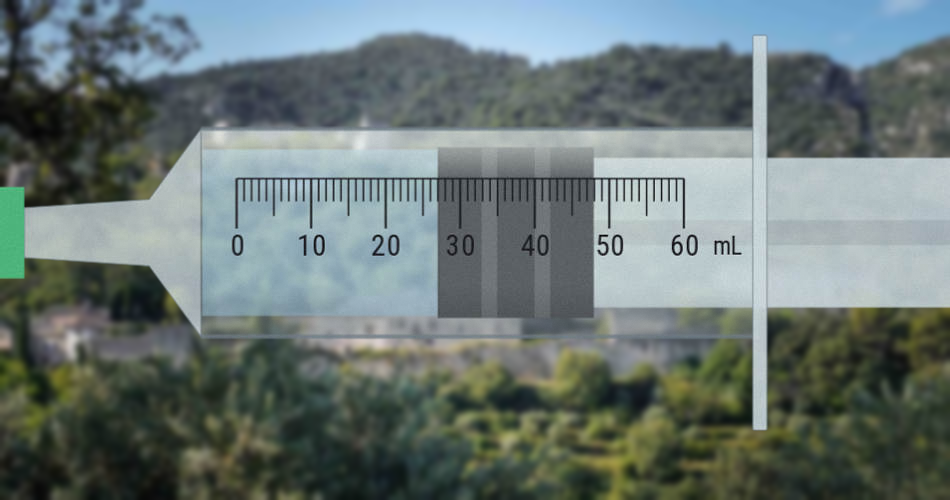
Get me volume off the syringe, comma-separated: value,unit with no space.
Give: 27,mL
